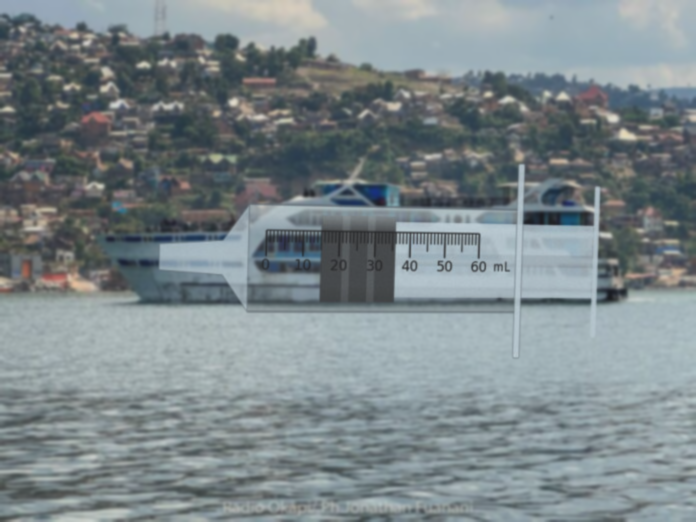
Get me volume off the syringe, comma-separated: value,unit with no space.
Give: 15,mL
